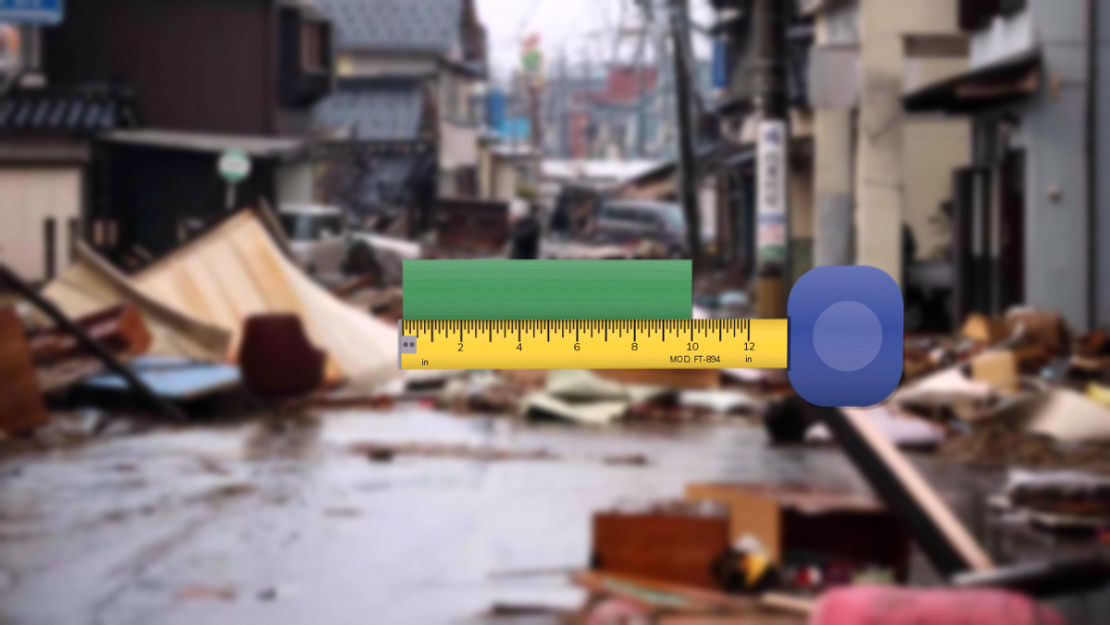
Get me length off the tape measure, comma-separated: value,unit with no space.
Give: 10,in
